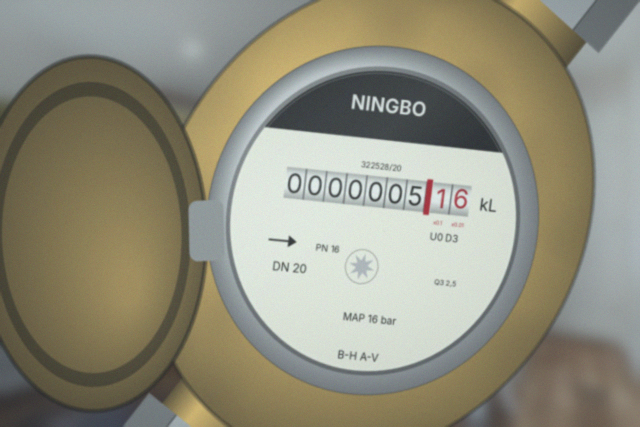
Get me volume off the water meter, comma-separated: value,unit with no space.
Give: 5.16,kL
